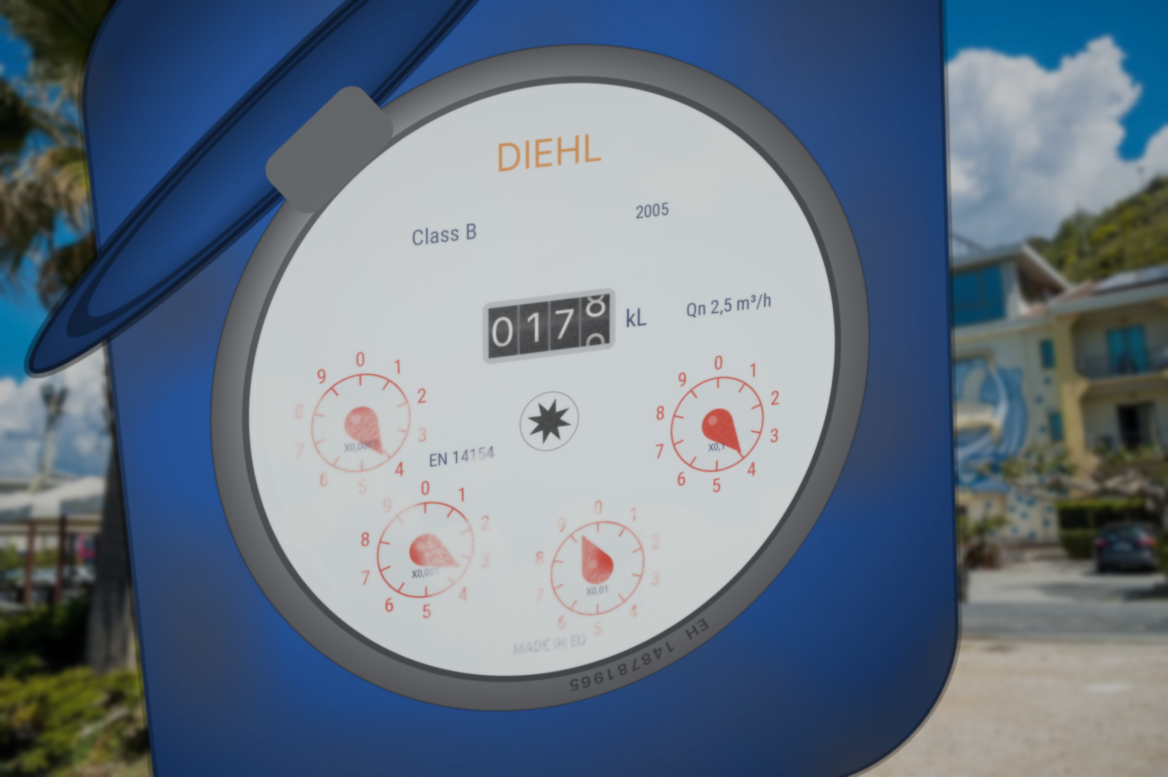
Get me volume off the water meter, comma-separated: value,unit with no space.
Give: 178.3934,kL
